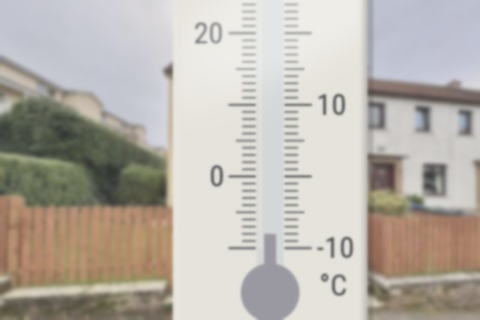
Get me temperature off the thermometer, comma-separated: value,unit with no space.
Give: -8,°C
